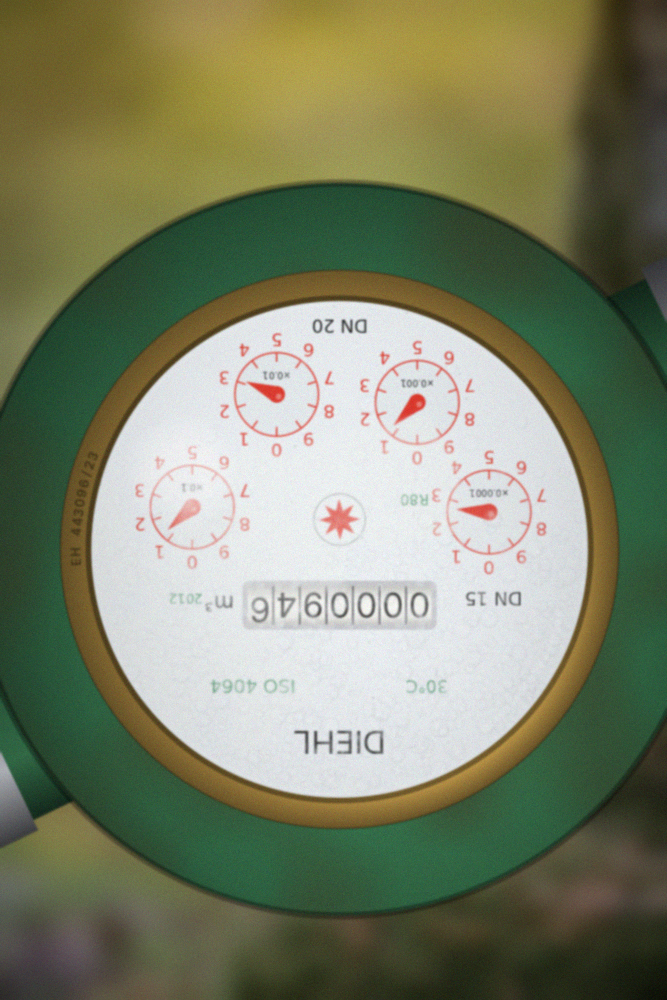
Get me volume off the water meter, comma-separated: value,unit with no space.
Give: 946.1312,m³
